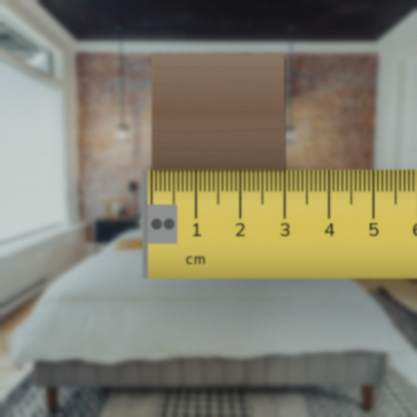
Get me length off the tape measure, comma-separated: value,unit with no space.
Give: 3,cm
